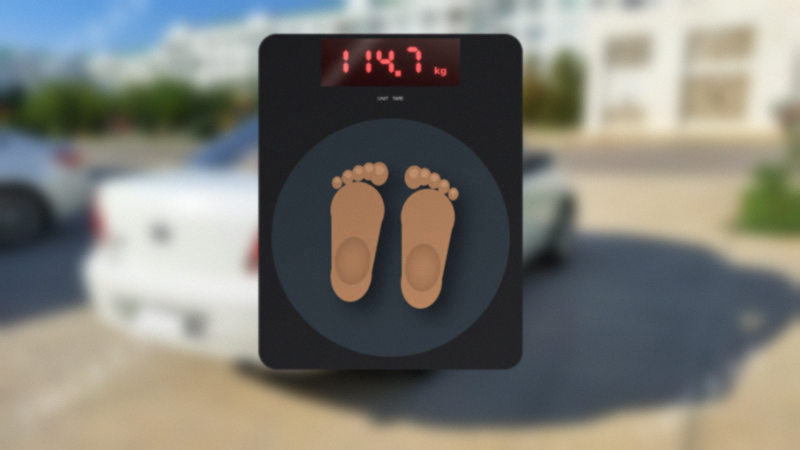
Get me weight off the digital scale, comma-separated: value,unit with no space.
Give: 114.7,kg
